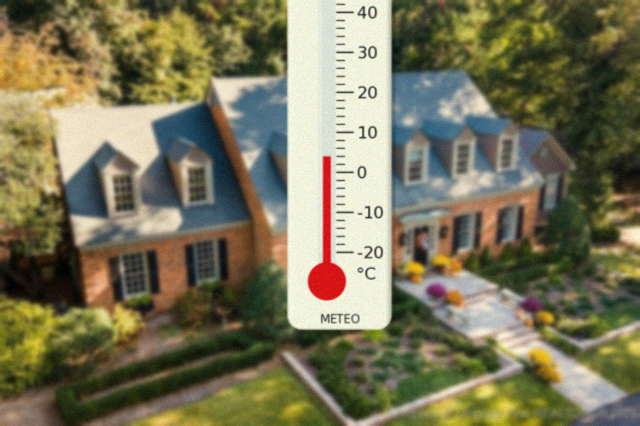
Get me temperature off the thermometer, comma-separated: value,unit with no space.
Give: 4,°C
